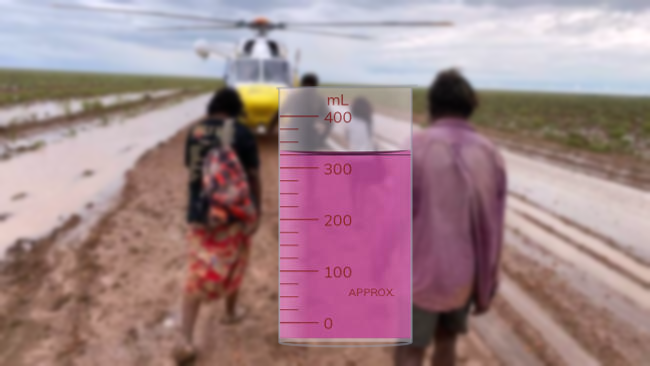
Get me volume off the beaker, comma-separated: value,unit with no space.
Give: 325,mL
